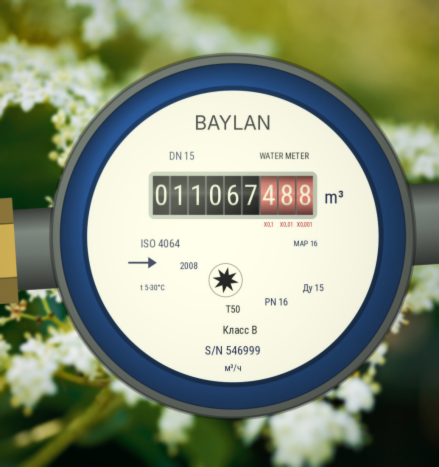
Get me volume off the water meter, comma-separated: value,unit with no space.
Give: 11067.488,m³
